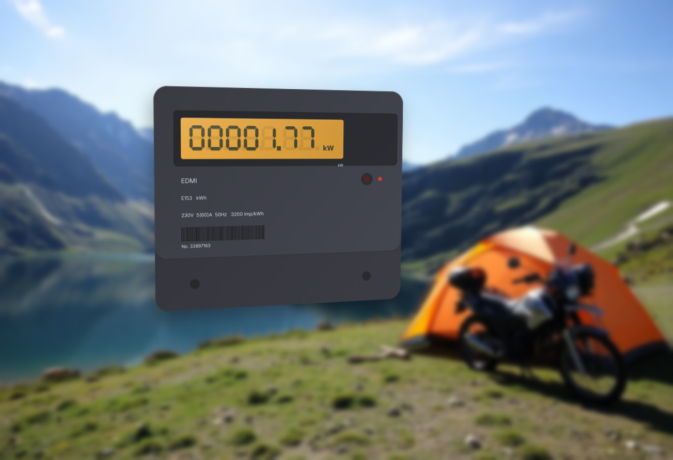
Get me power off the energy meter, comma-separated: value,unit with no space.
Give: 1.77,kW
